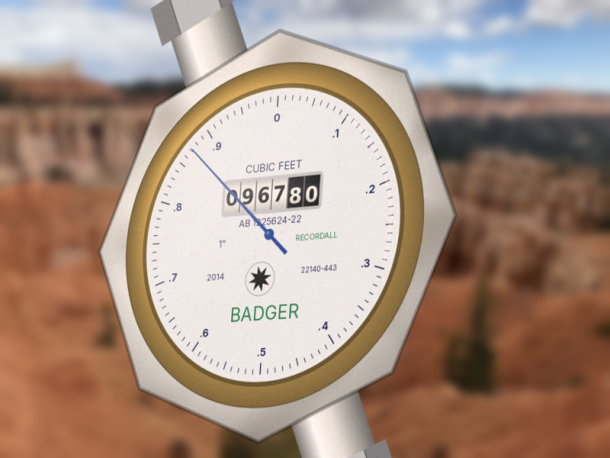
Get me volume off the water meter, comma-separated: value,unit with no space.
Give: 96779.87,ft³
